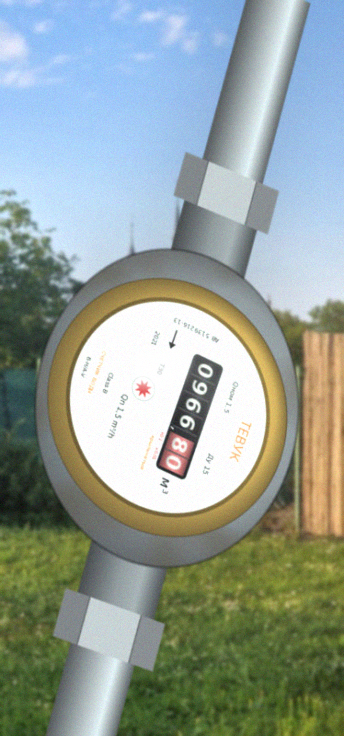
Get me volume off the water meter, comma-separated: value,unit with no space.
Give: 966.80,m³
